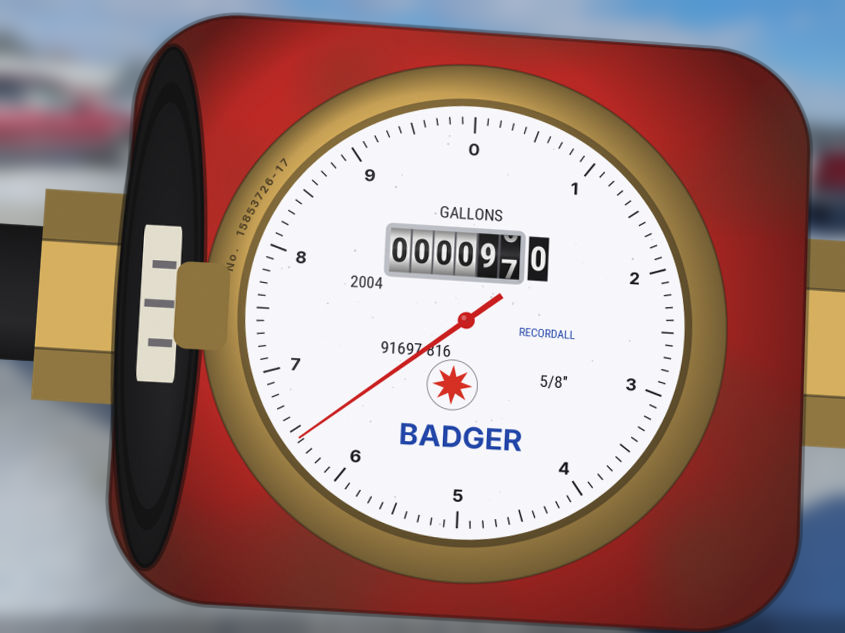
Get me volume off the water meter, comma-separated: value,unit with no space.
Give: 966.4,gal
